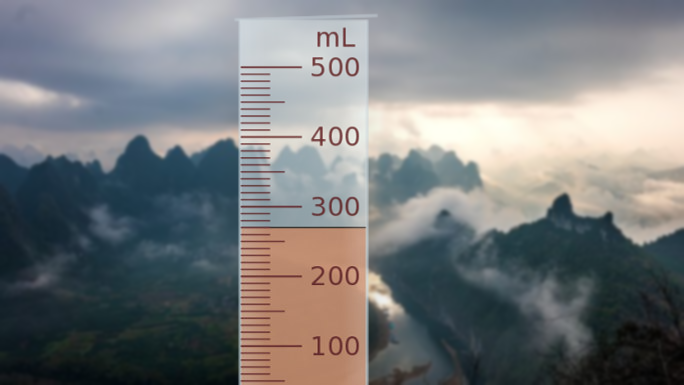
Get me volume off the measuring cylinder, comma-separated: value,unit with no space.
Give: 270,mL
